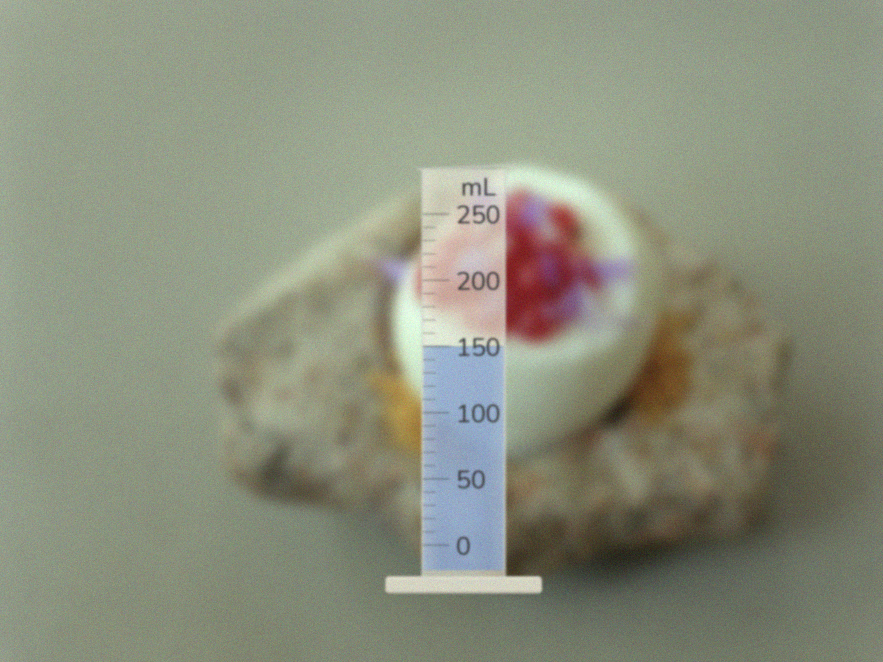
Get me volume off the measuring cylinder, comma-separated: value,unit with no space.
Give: 150,mL
